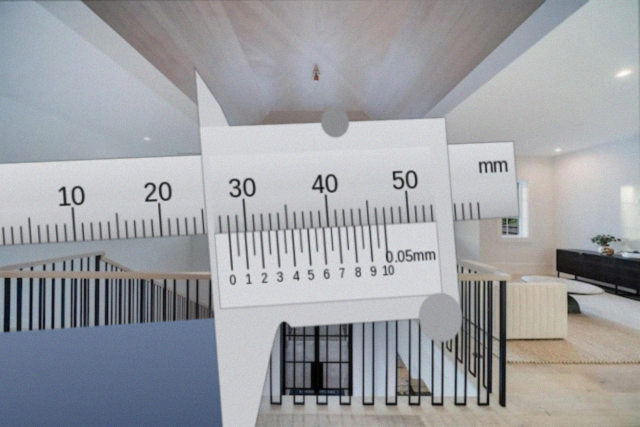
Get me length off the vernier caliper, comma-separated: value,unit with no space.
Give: 28.0,mm
